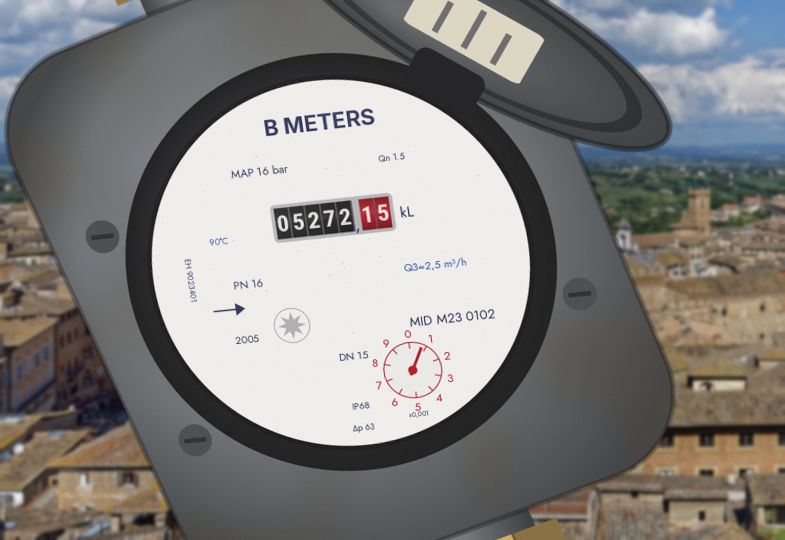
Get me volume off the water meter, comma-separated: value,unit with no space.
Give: 5272.150,kL
